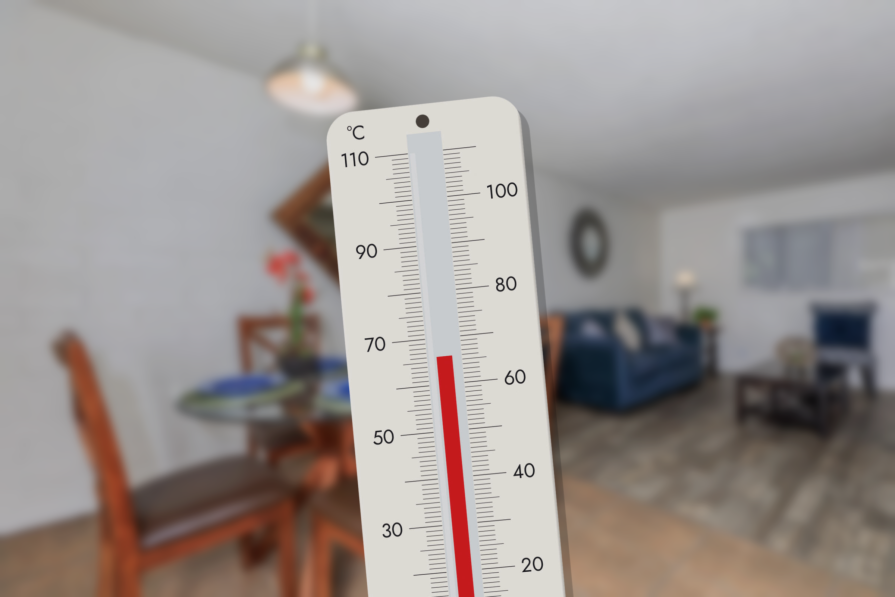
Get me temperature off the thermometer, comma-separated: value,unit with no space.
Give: 66,°C
